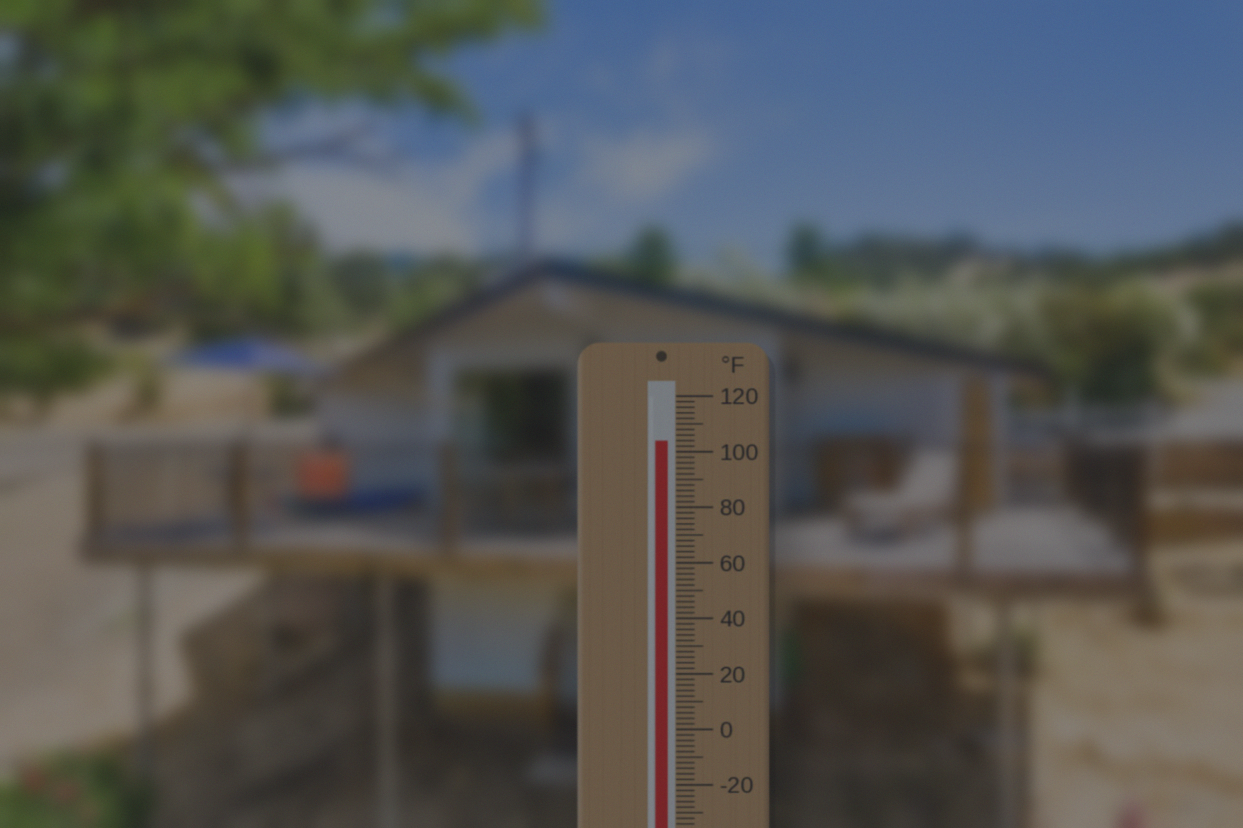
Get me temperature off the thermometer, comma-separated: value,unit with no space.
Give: 104,°F
